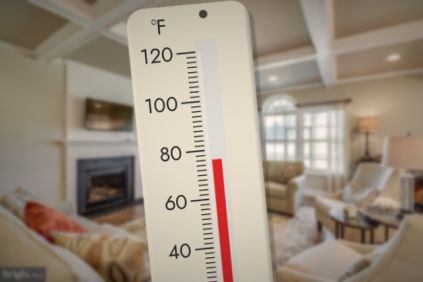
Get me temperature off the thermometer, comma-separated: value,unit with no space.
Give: 76,°F
